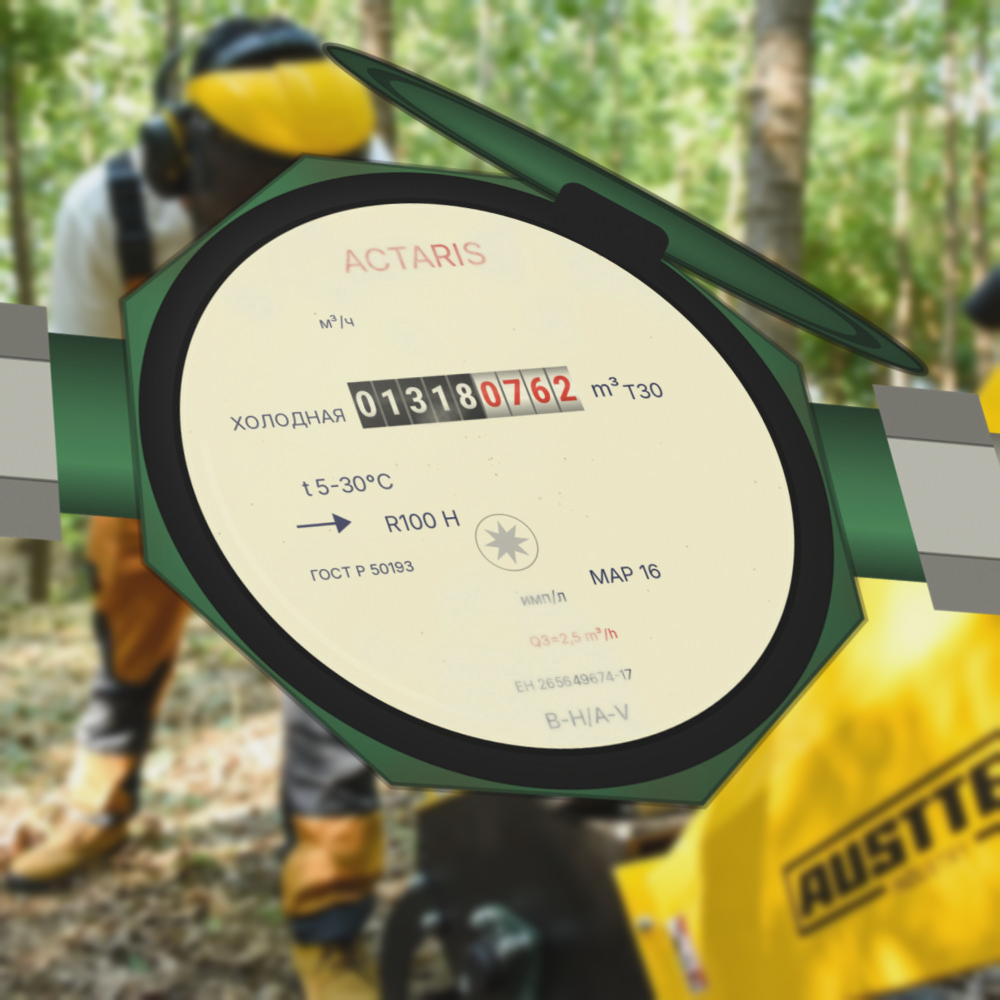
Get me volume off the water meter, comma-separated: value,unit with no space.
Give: 1318.0762,m³
